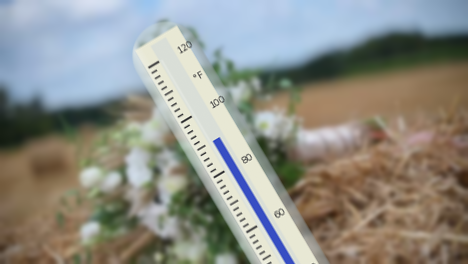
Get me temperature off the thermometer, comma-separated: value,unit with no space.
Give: 90,°F
